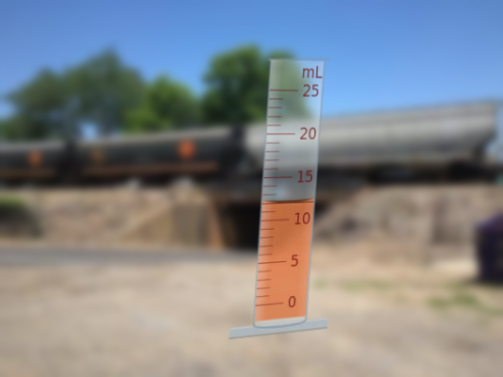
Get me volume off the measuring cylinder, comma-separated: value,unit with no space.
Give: 12,mL
